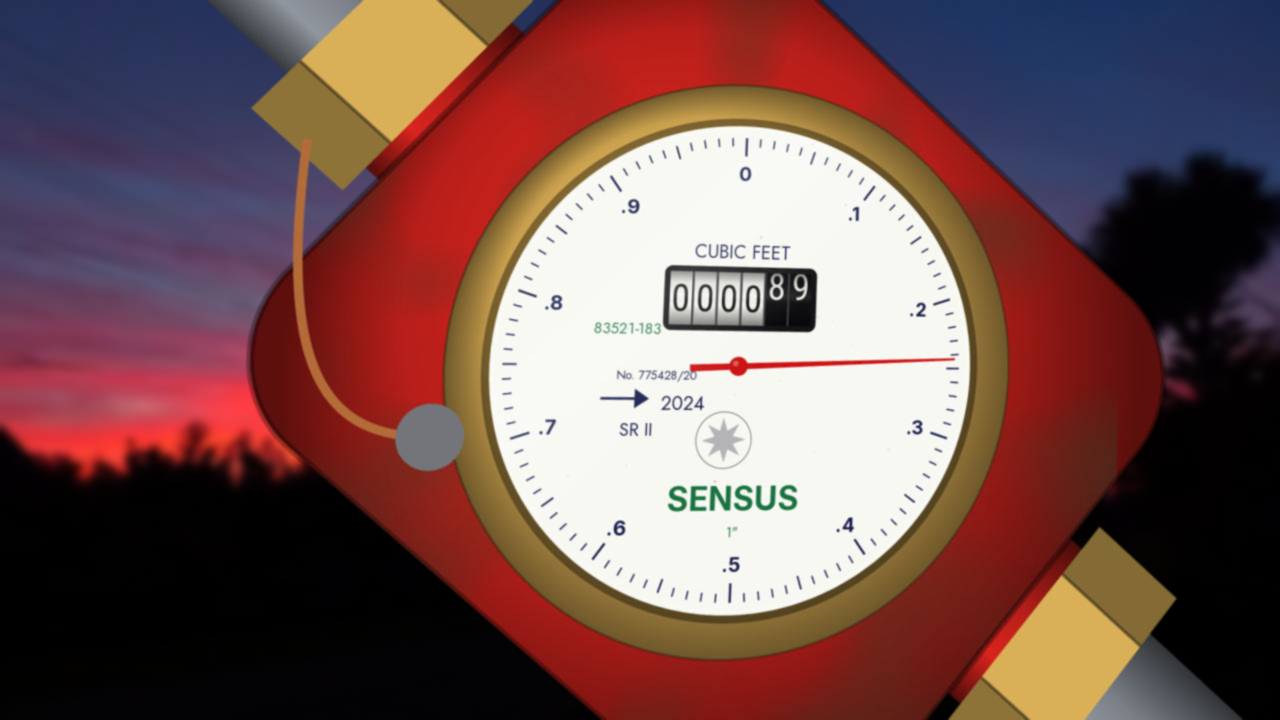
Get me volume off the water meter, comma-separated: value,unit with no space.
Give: 89.24,ft³
